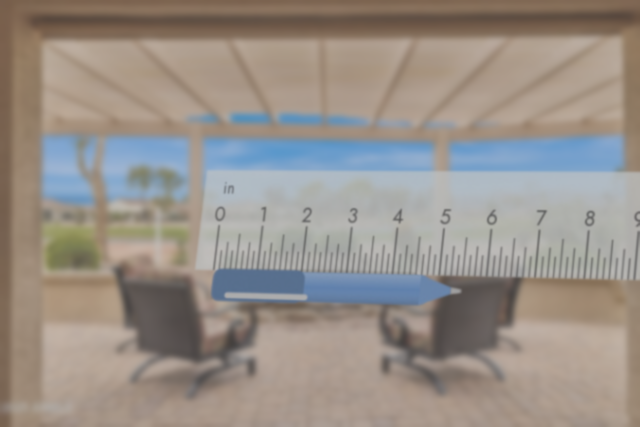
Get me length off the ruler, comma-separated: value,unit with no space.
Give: 5.5,in
